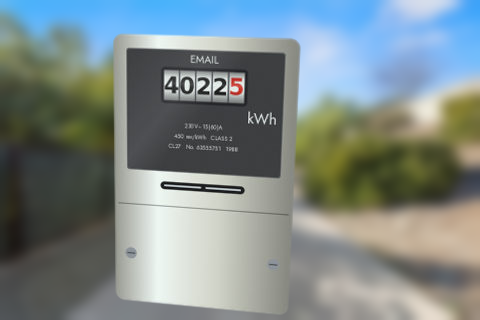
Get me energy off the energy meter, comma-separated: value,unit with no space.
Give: 4022.5,kWh
